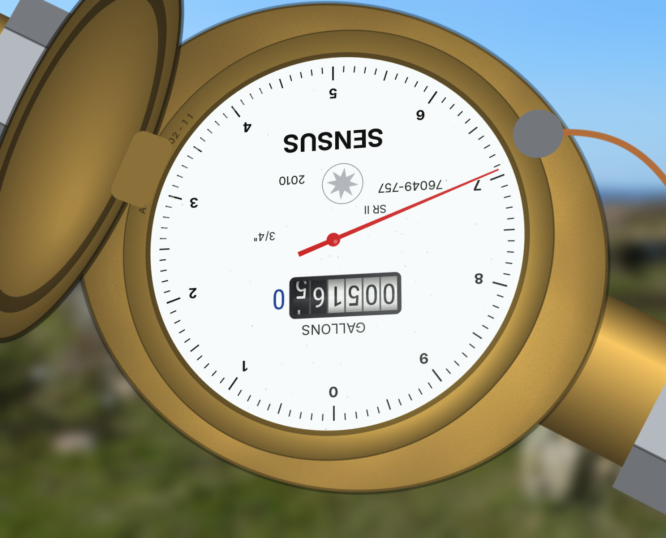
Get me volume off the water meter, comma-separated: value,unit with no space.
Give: 51646.9,gal
